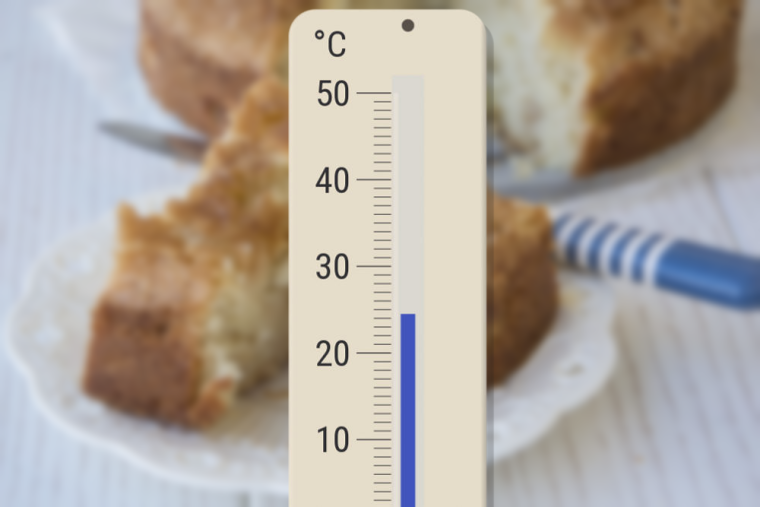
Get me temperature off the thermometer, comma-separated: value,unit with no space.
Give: 24.5,°C
